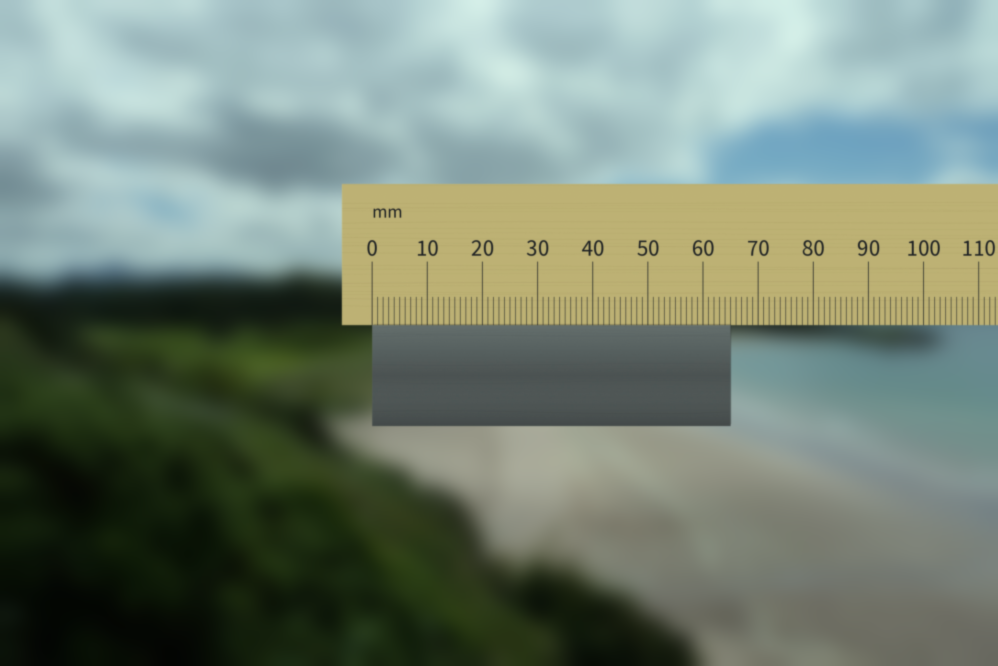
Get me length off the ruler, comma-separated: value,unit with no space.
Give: 65,mm
